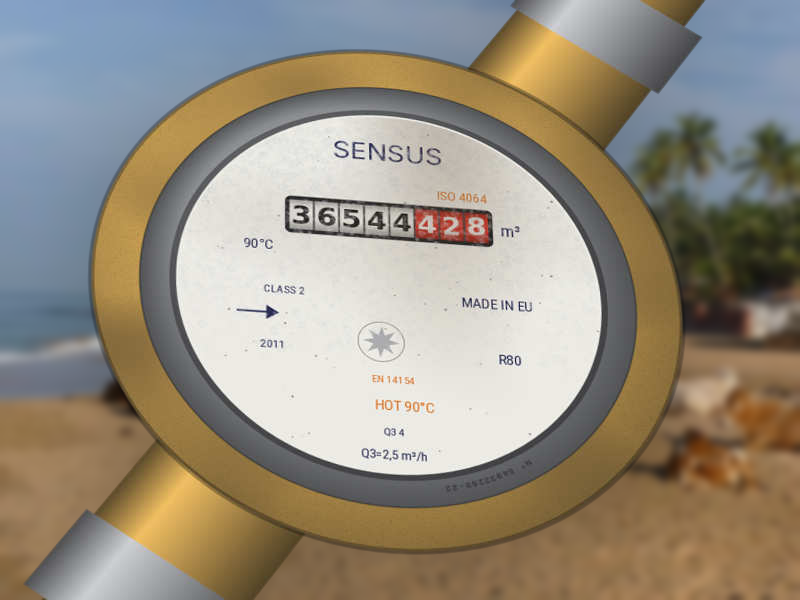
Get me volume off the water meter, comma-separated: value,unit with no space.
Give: 36544.428,m³
